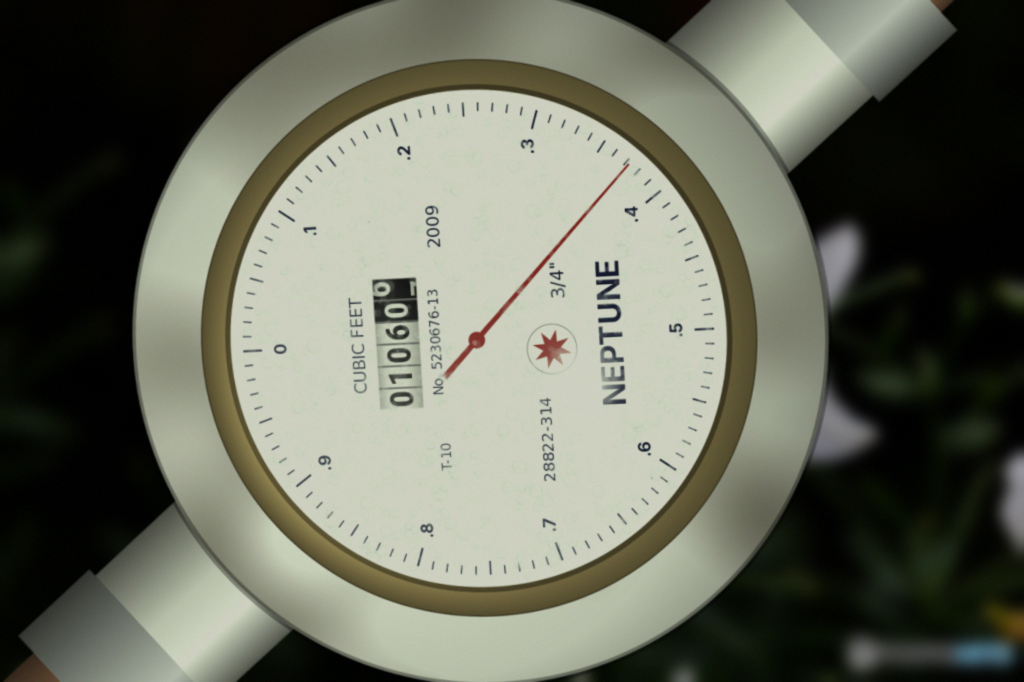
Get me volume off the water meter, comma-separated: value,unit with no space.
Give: 10606.37,ft³
